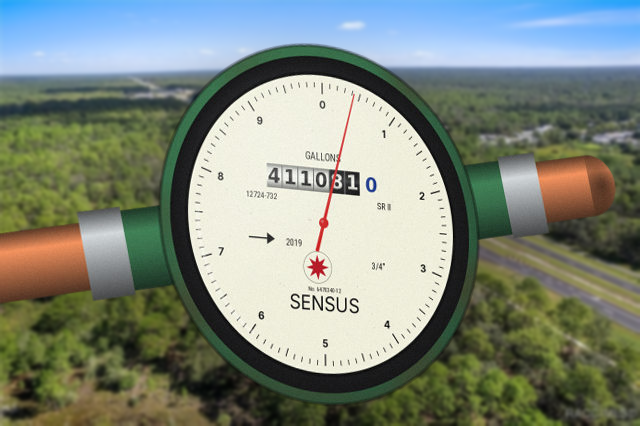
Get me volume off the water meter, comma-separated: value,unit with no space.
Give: 4110810.4,gal
